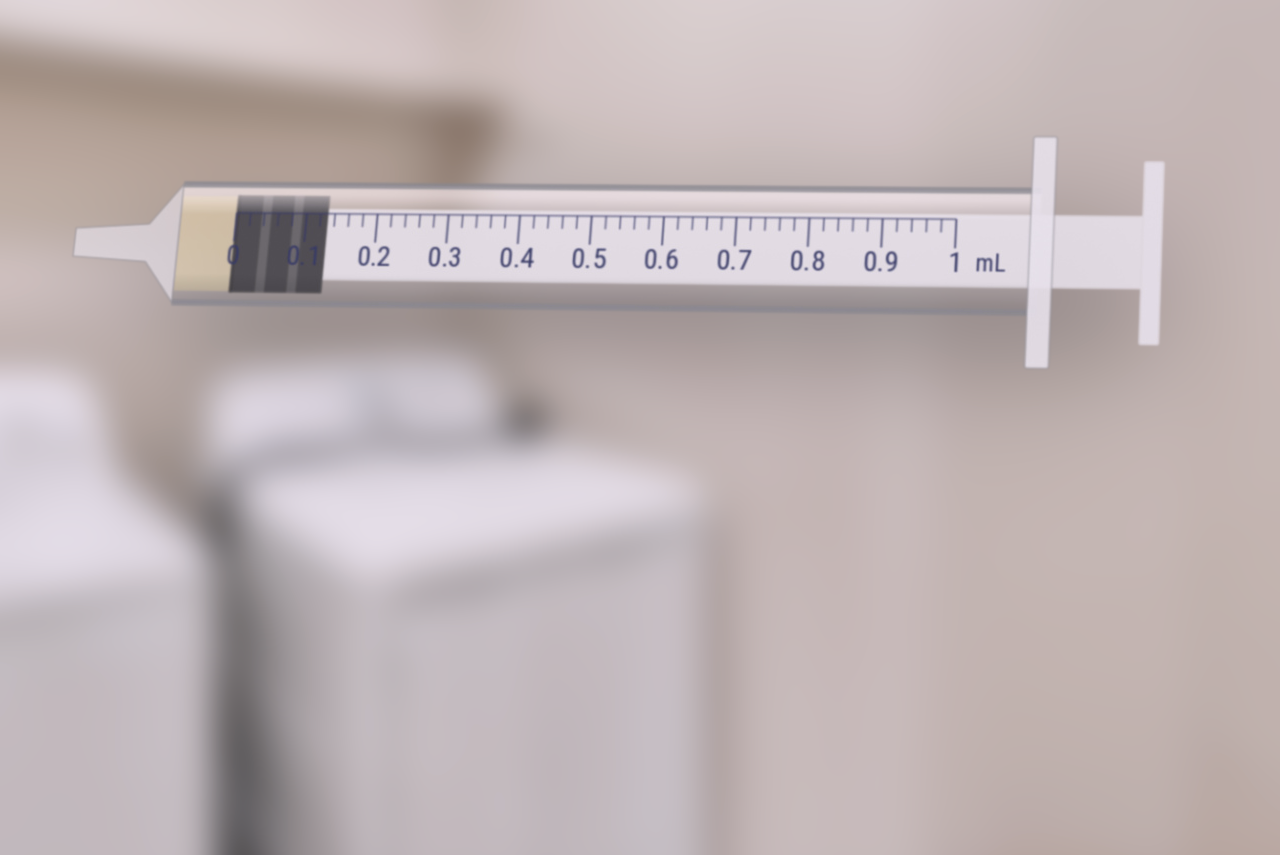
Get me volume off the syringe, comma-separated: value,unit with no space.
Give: 0,mL
